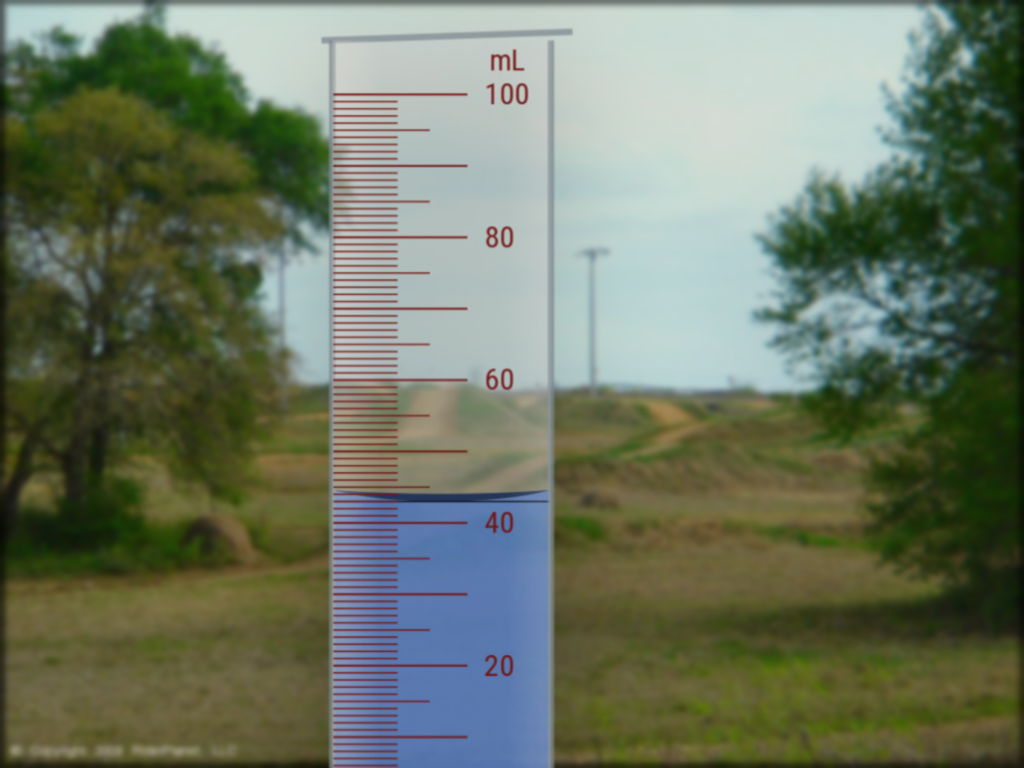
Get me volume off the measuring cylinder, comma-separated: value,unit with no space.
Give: 43,mL
